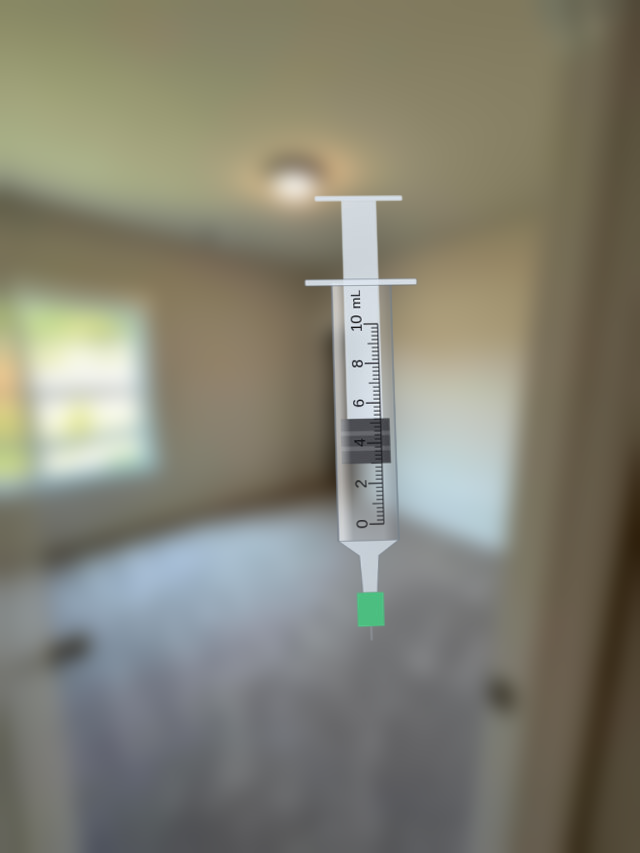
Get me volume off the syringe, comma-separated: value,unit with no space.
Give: 3,mL
